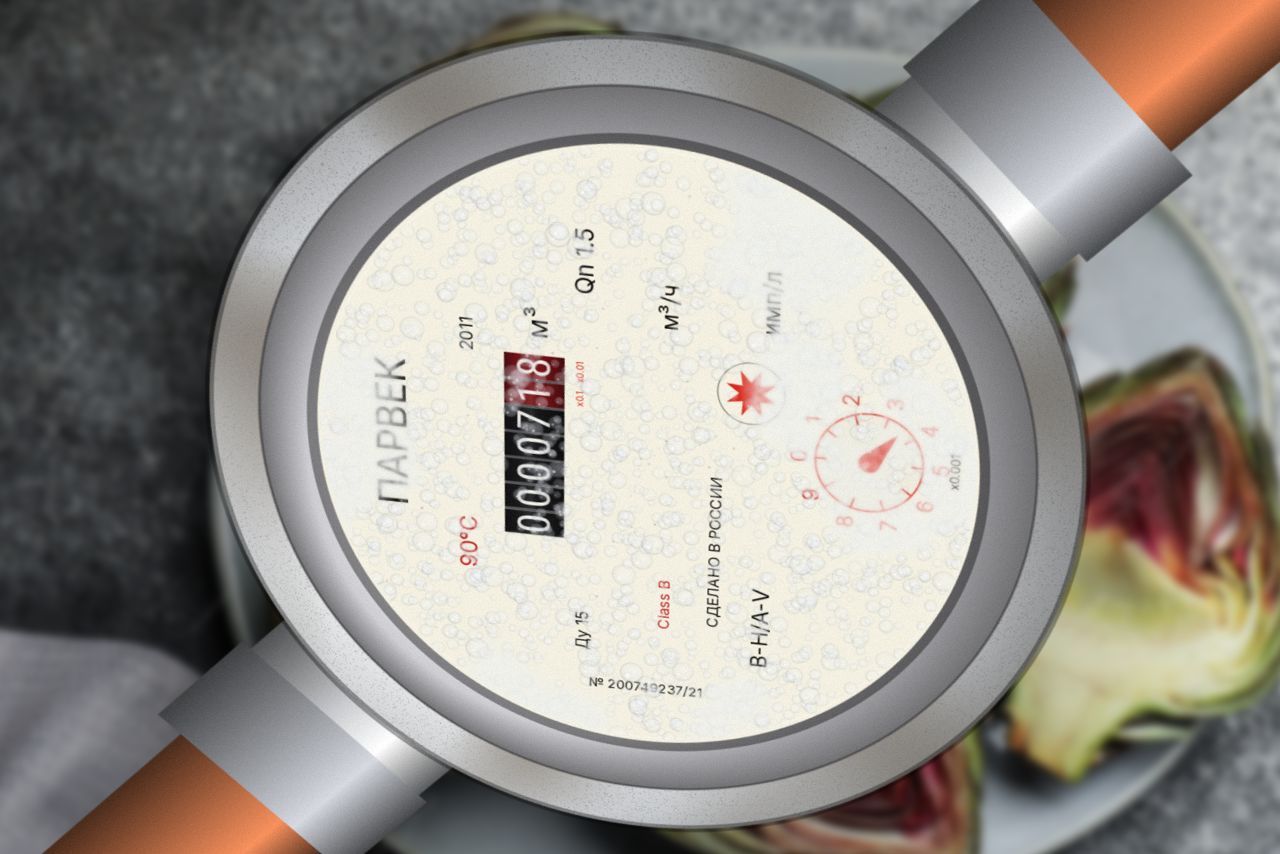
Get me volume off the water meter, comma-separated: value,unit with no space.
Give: 7.183,m³
